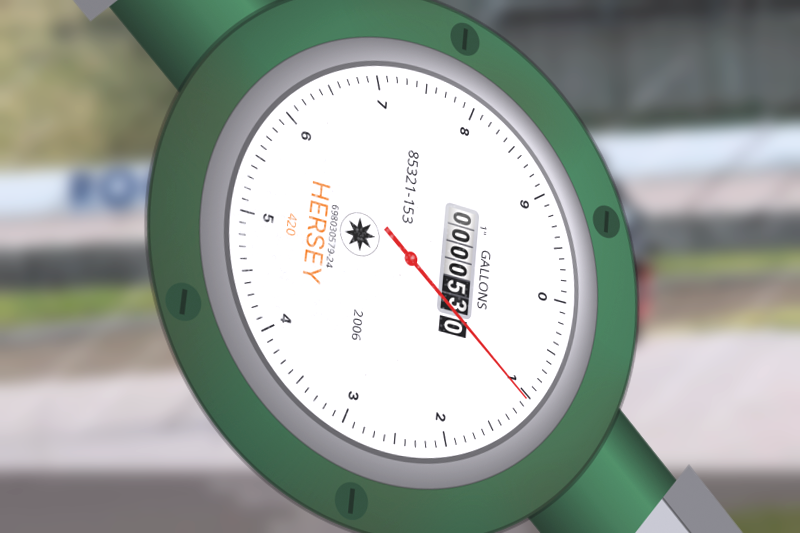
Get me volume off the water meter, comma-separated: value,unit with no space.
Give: 531.0,gal
